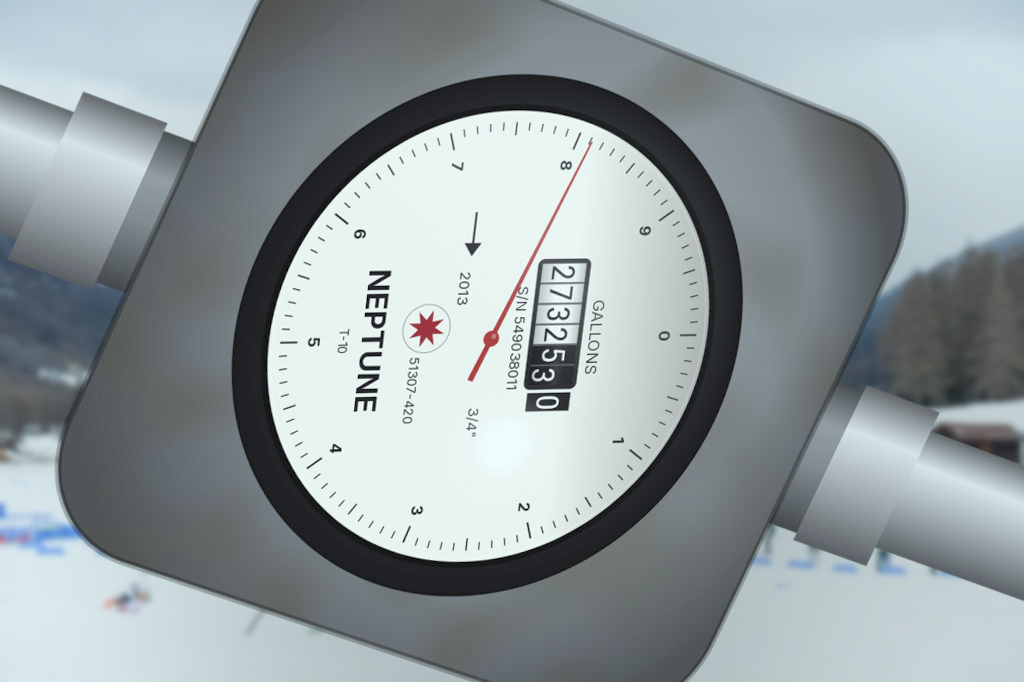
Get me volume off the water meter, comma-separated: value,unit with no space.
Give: 2732528.1,gal
